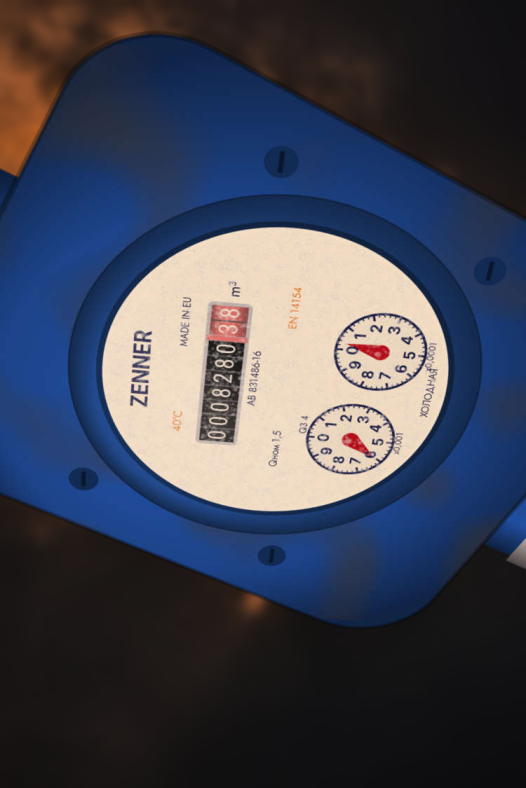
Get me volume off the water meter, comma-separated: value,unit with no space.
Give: 8280.3860,m³
